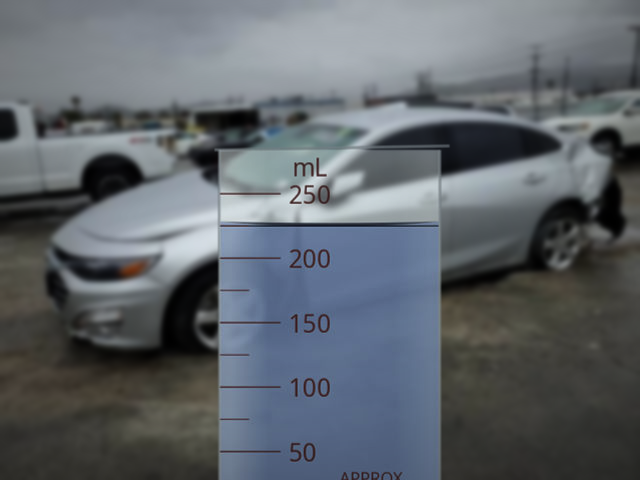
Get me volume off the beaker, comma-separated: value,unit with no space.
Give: 225,mL
